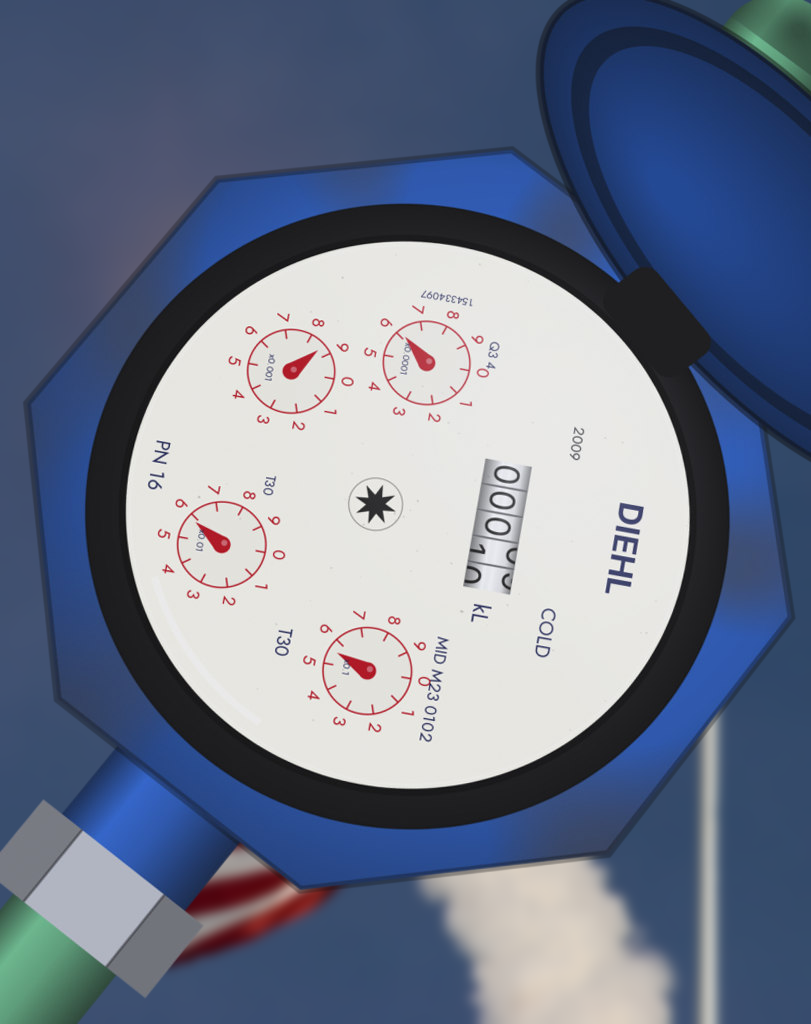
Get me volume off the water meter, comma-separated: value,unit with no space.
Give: 9.5586,kL
